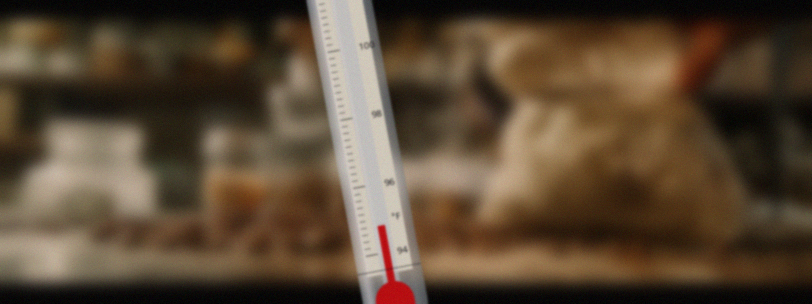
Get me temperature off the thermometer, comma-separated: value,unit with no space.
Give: 94.8,°F
